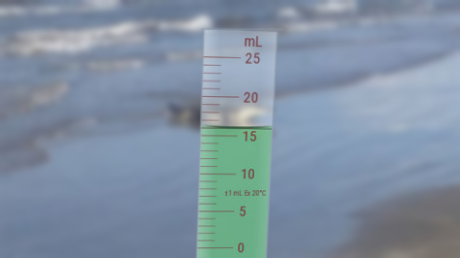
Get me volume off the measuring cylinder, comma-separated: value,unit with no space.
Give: 16,mL
